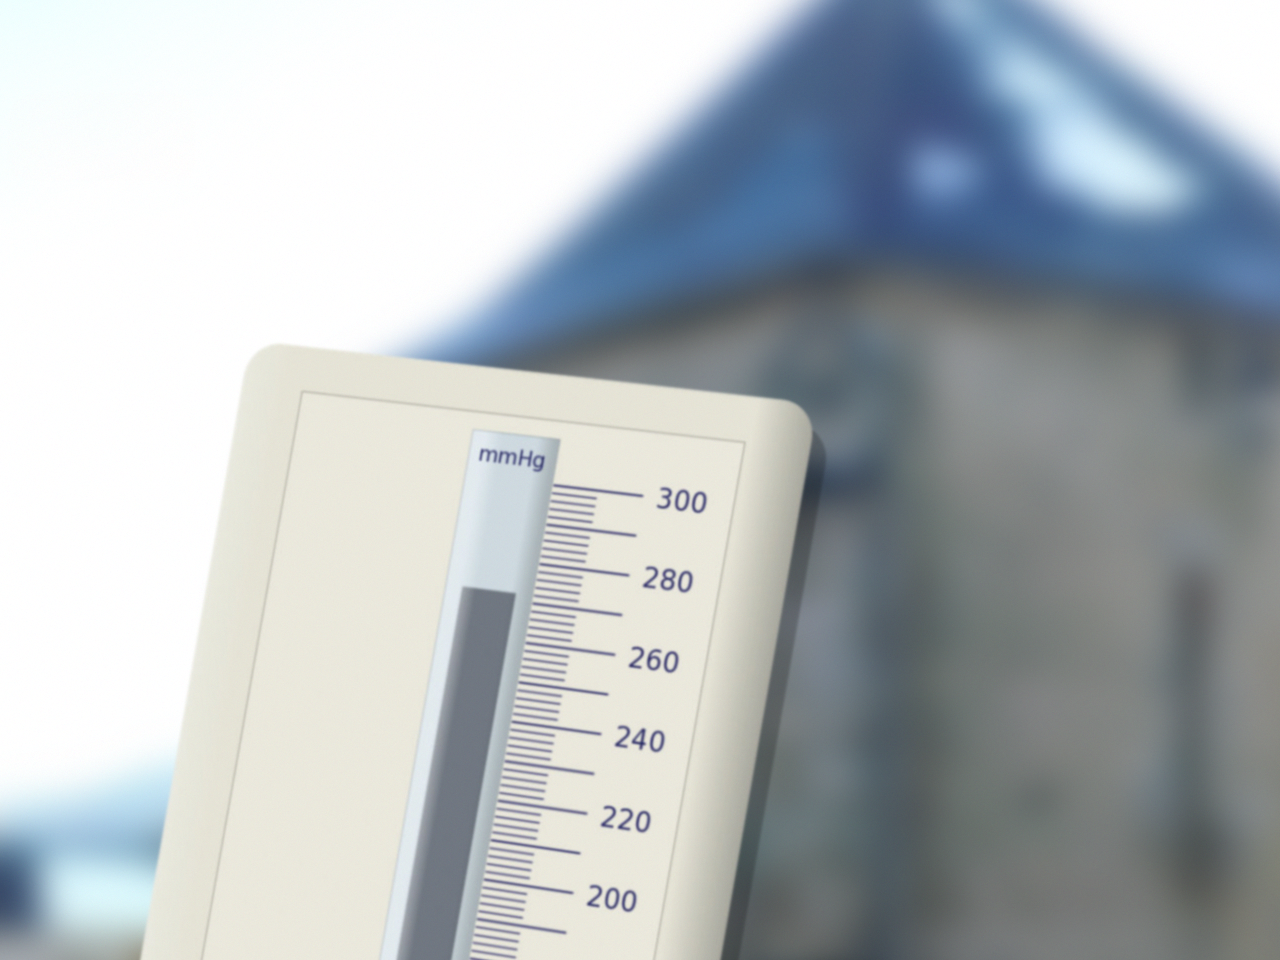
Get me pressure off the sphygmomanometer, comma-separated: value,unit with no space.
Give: 272,mmHg
